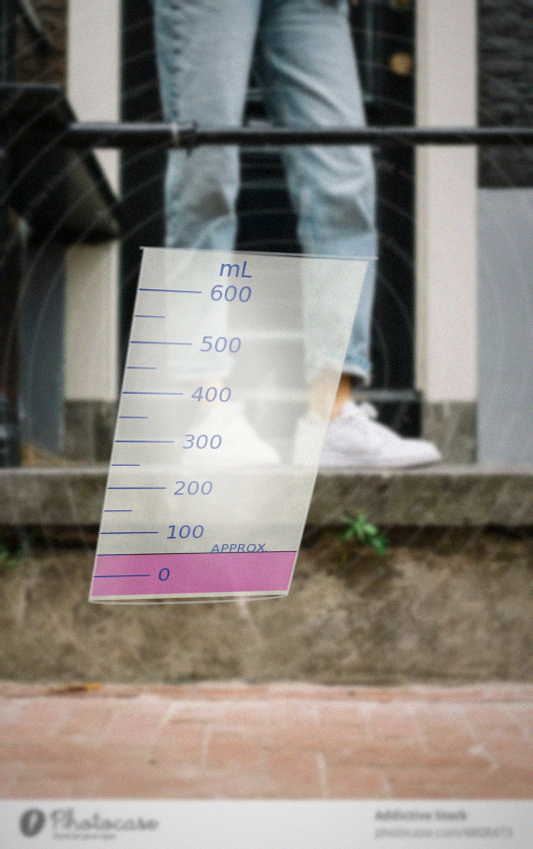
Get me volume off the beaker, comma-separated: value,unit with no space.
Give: 50,mL
